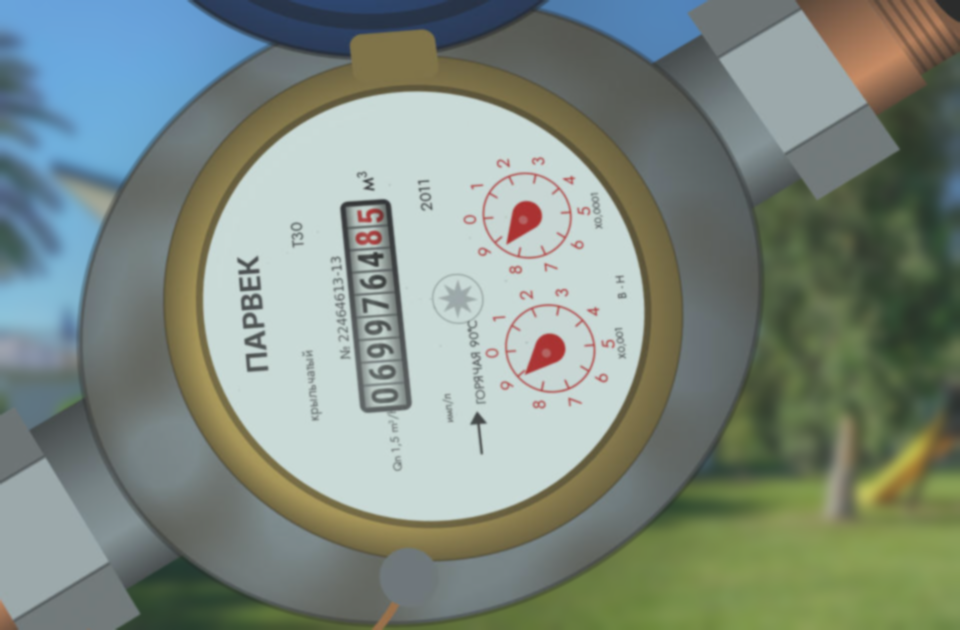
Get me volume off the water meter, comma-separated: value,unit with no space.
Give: 699764.8488,m³
